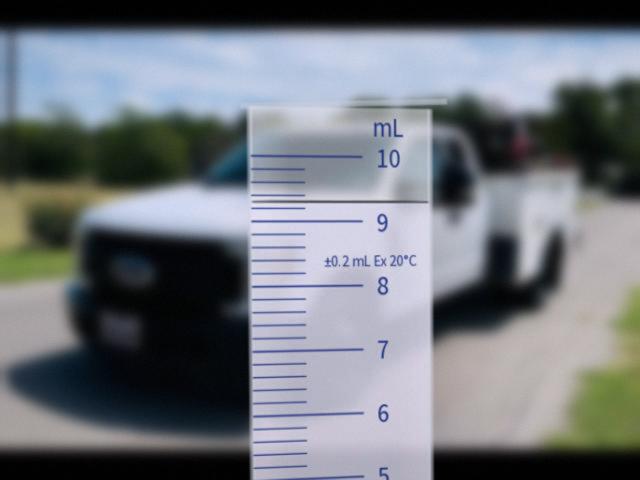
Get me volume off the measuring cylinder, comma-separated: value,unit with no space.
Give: 9.3,mL
